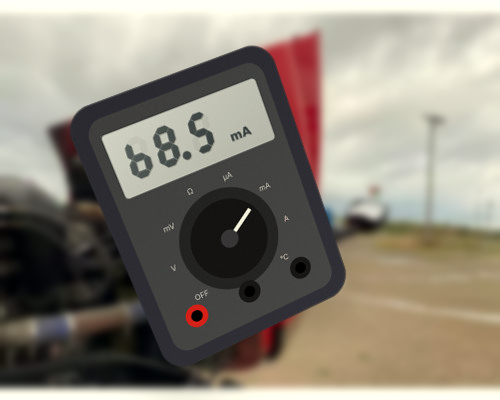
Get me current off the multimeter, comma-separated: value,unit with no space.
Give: 68.5,mA
